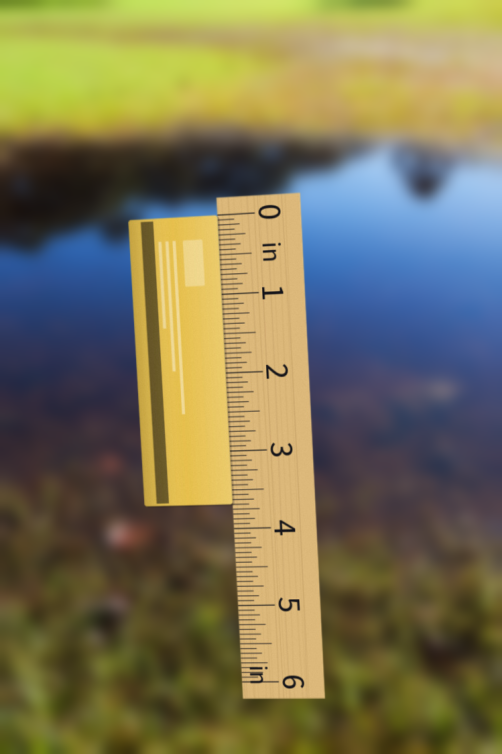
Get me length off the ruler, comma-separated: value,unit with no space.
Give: 3.6875,in
